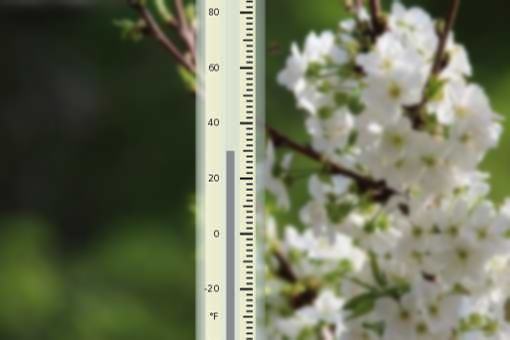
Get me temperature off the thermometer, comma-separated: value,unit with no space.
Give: 30,°F
